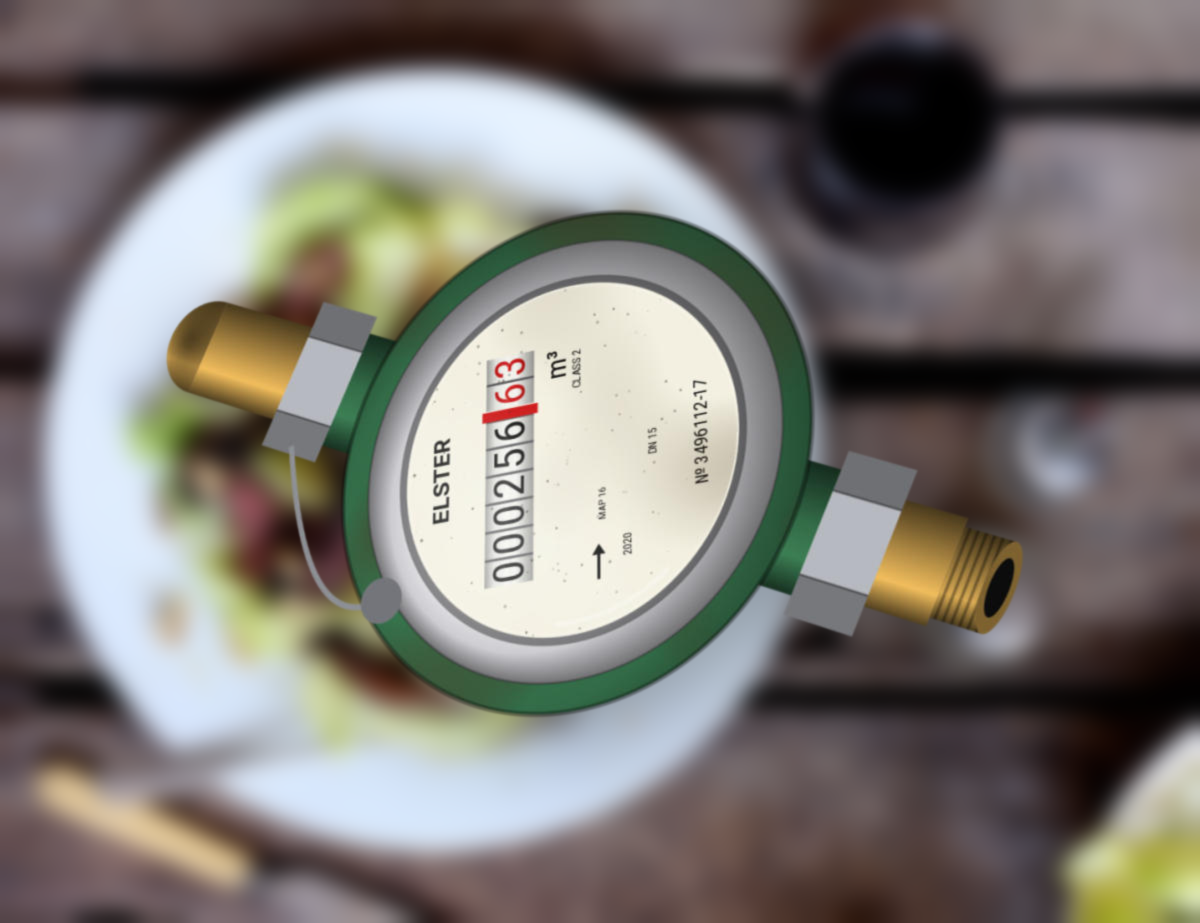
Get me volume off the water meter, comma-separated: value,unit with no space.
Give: 256.63,m³
